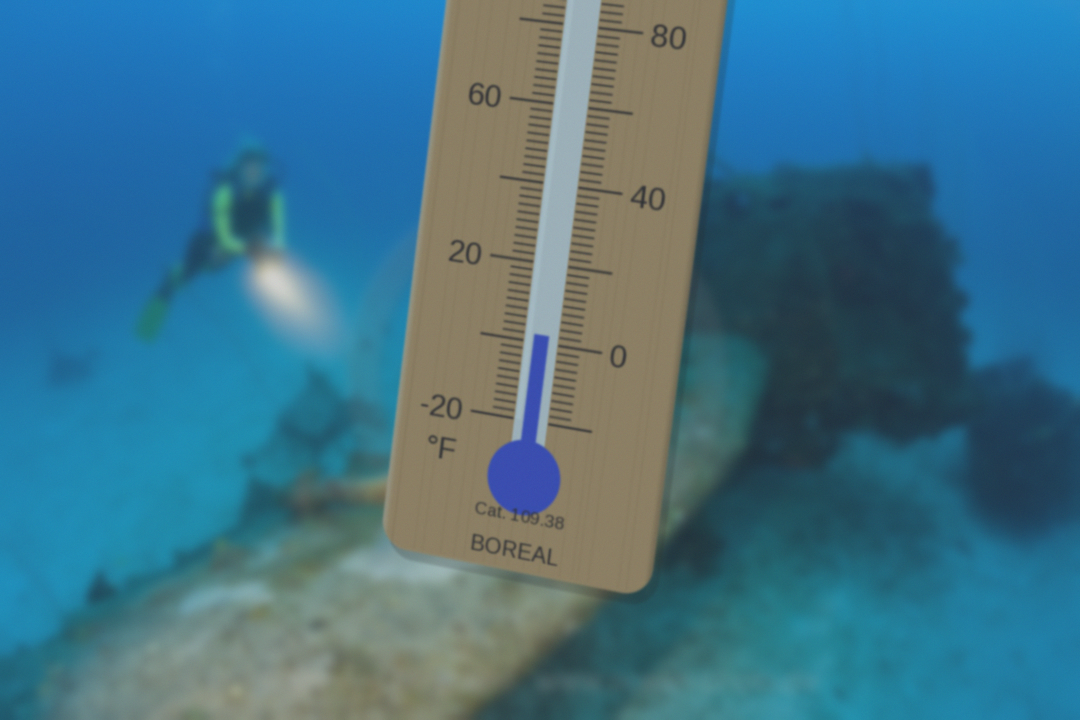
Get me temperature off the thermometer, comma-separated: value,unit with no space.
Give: 2,°F
